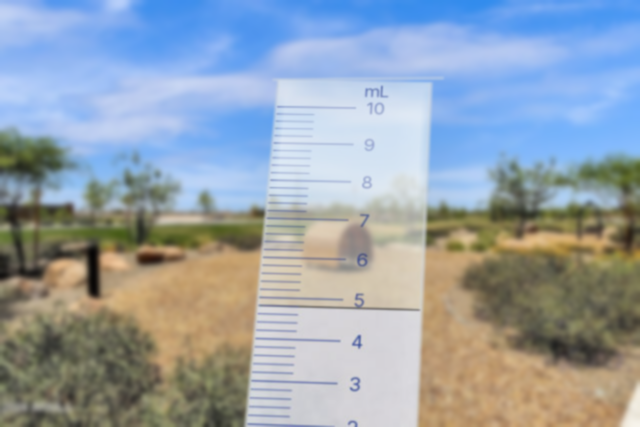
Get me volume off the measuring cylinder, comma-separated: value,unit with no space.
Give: 4.8,mL
